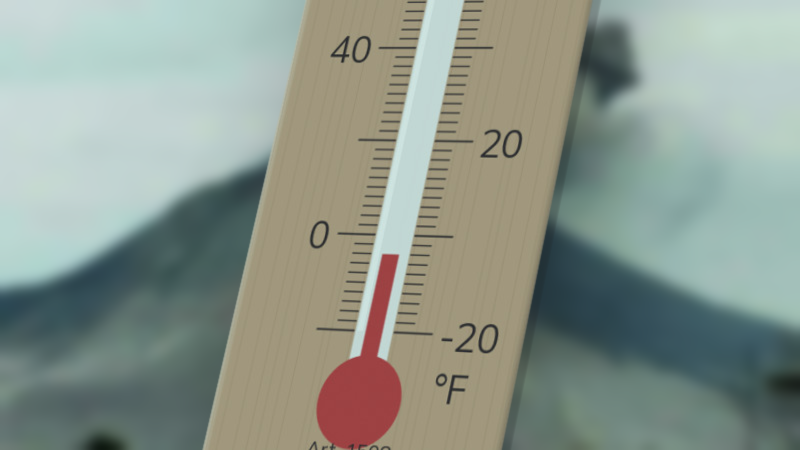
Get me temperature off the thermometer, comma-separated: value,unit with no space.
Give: -4,°F
